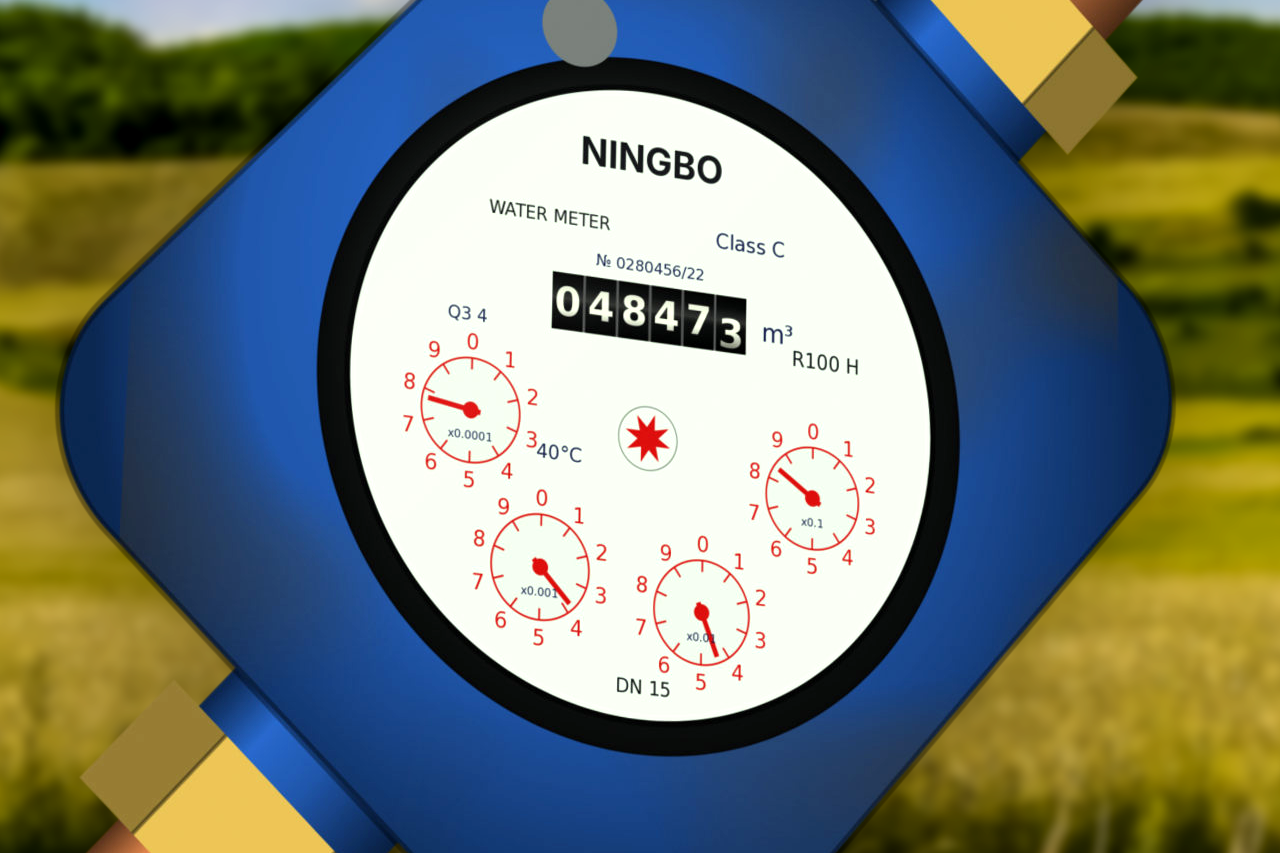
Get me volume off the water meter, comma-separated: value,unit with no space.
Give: 48472.8437,m³
